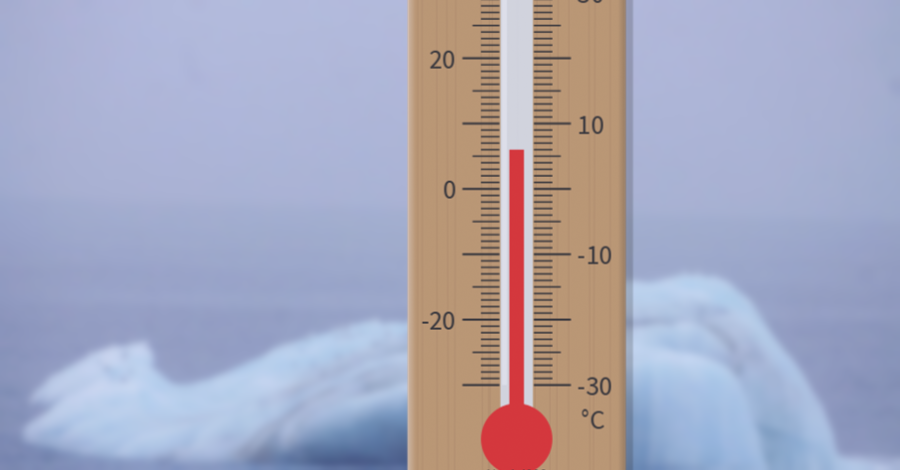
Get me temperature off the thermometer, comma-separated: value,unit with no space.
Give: 6,°C
